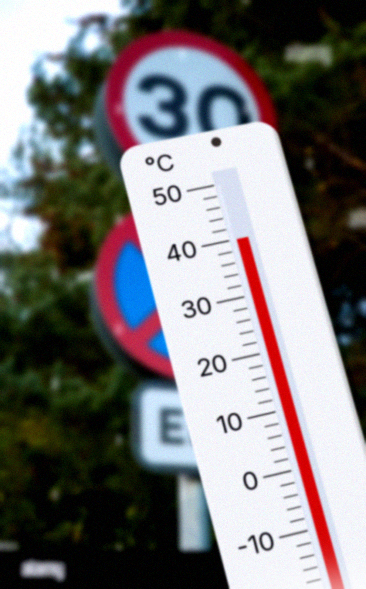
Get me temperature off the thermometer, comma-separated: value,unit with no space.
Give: 40,°C
